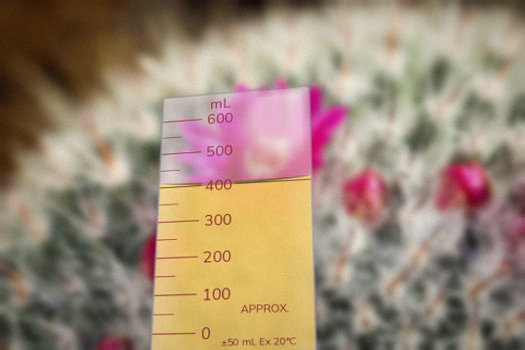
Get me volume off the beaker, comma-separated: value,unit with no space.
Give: 400,mL
